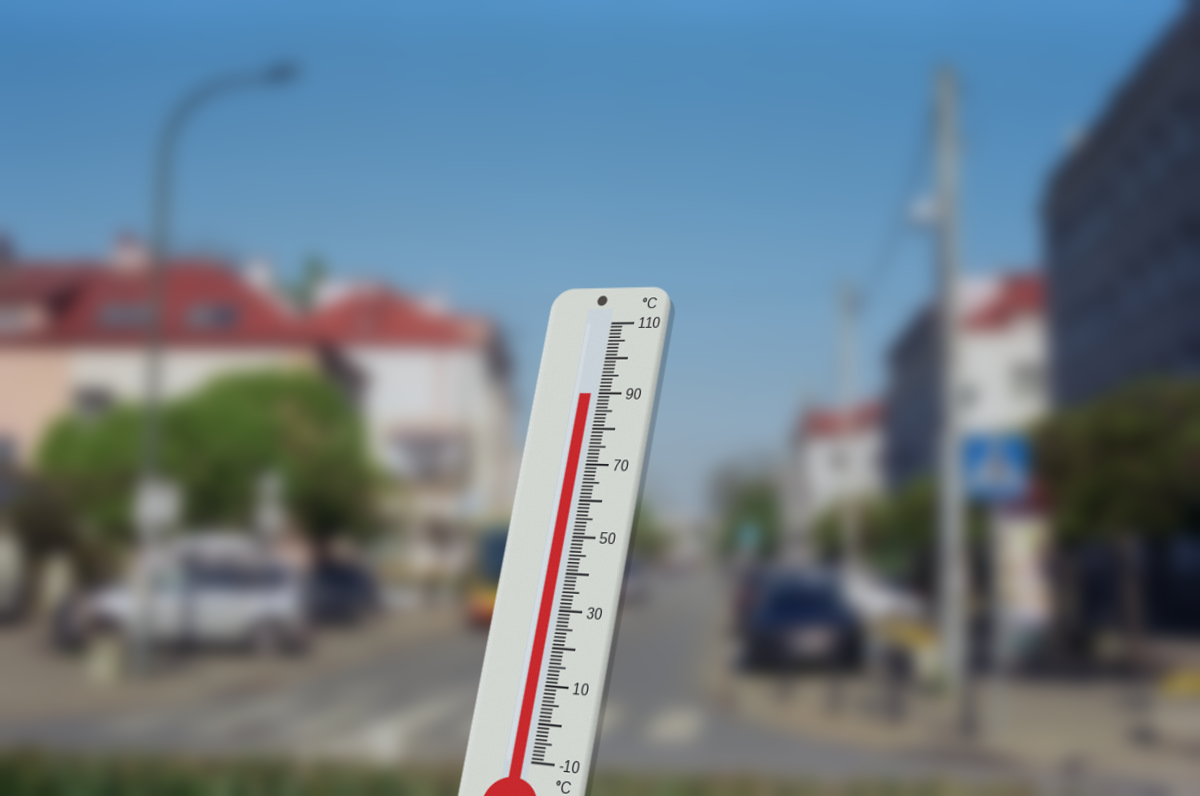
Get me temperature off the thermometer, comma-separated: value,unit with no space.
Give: 90,°C
